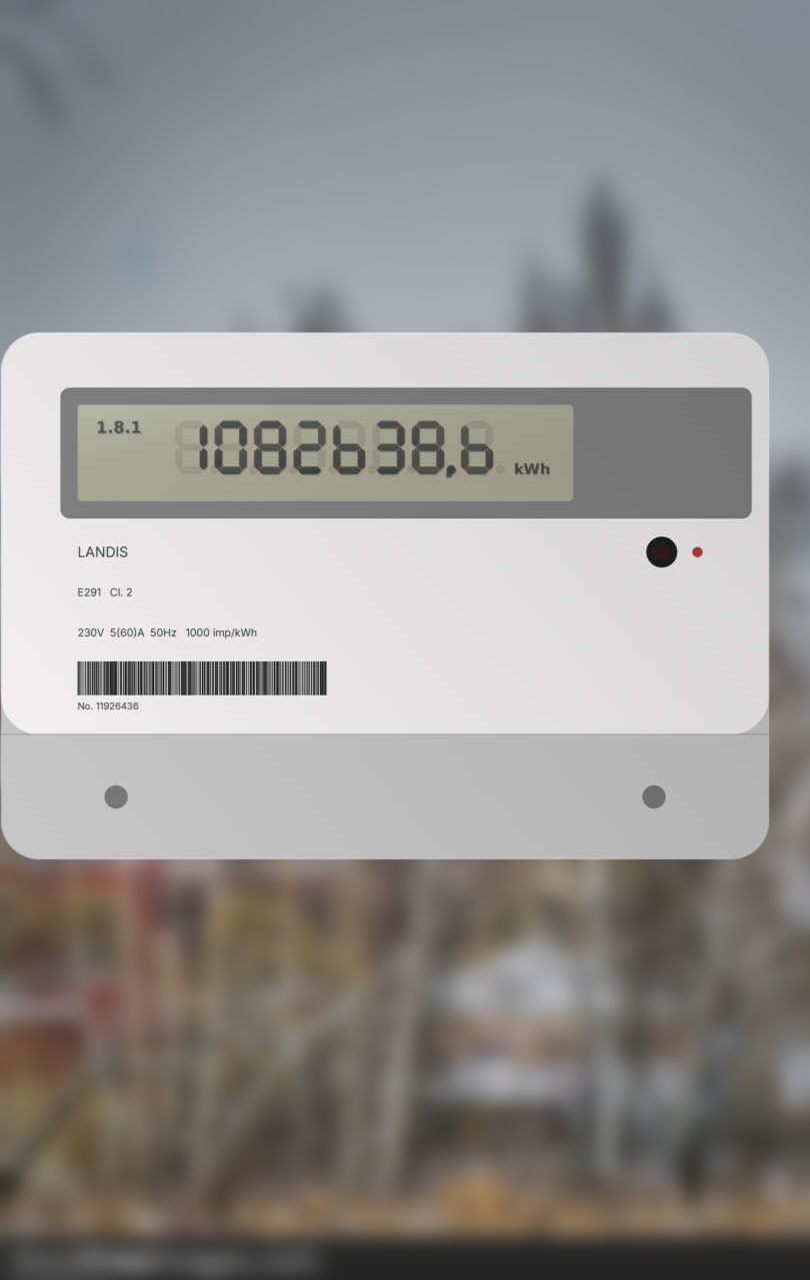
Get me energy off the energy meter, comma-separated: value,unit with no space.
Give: 1082638.6,kWh
